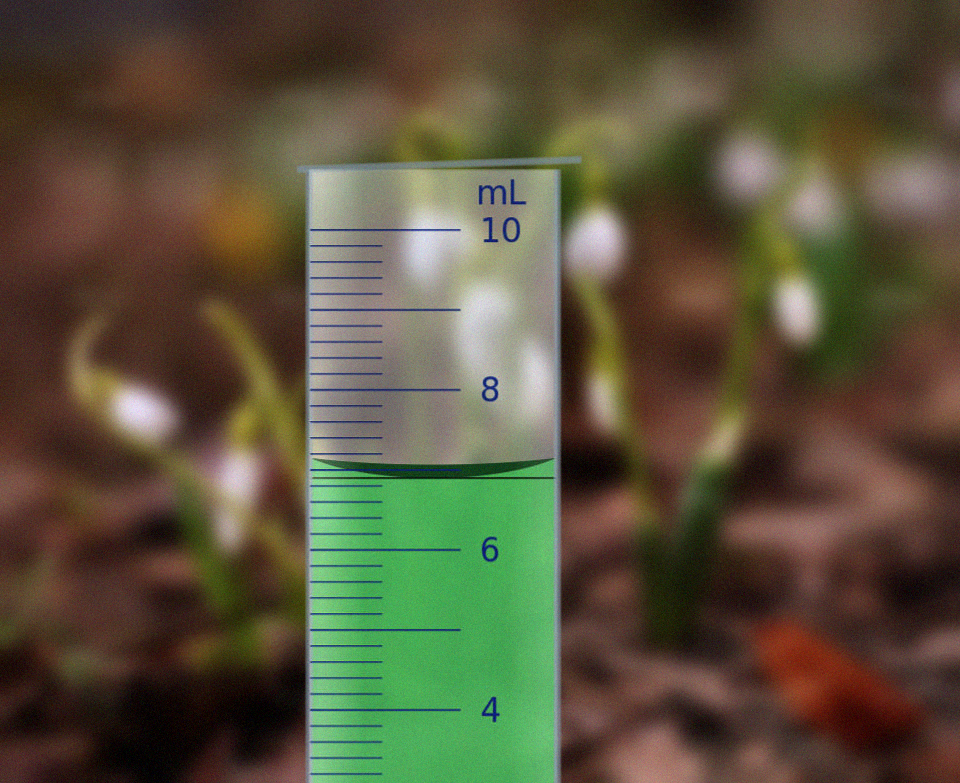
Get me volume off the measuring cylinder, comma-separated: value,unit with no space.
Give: 6.9,mL
